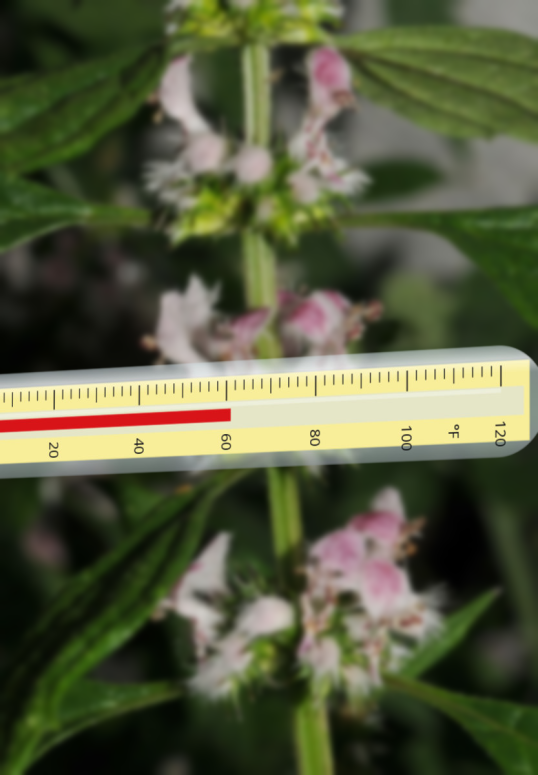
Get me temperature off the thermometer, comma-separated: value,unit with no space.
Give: 61,°F
